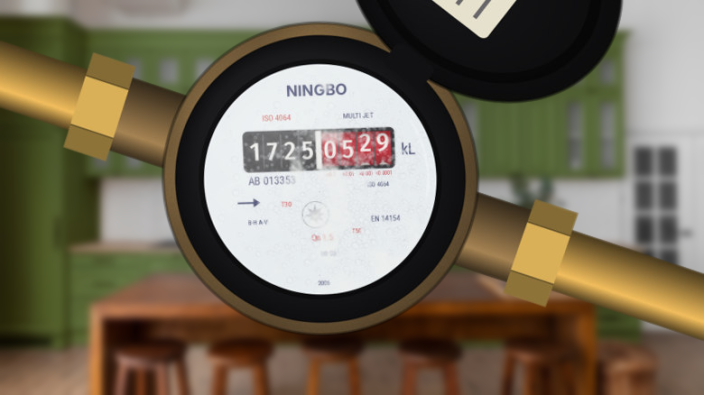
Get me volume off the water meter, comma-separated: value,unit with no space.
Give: 1725.0529,kL
